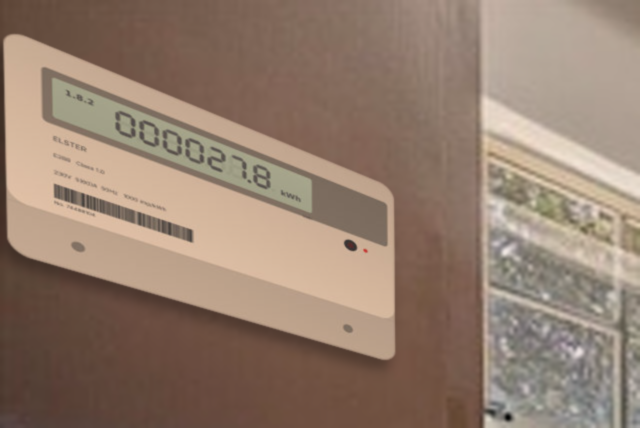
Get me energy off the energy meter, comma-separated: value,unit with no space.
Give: 27.8,kWh
